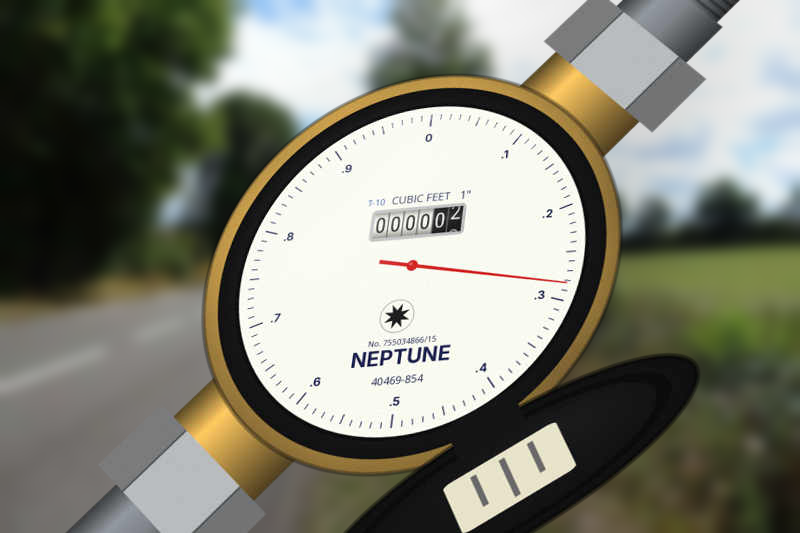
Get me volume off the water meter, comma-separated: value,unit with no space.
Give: 2.28,ft³
